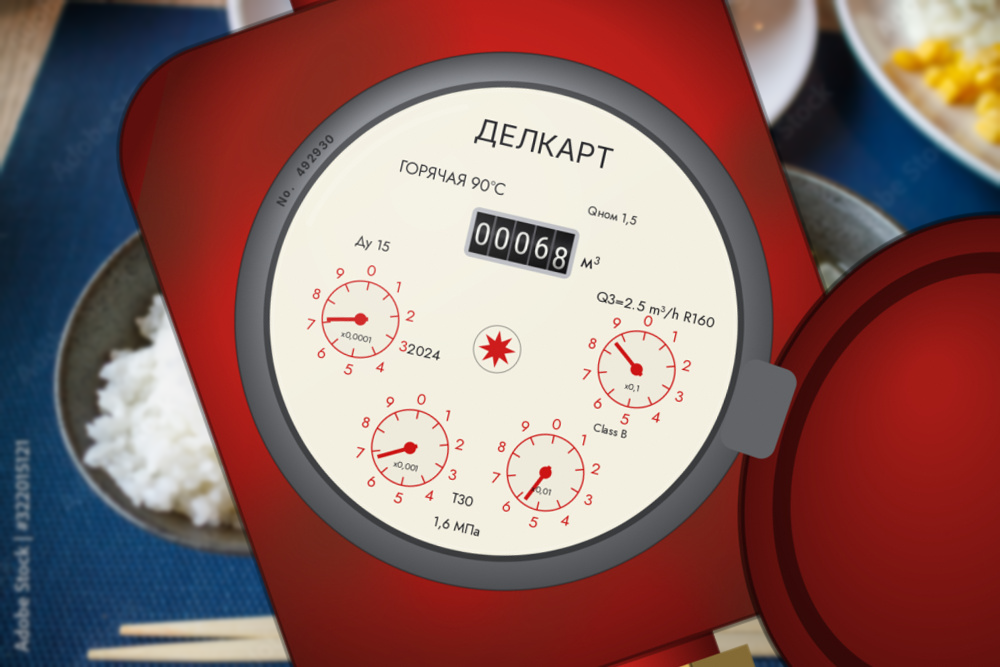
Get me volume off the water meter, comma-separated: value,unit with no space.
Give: 67.8567,m³
